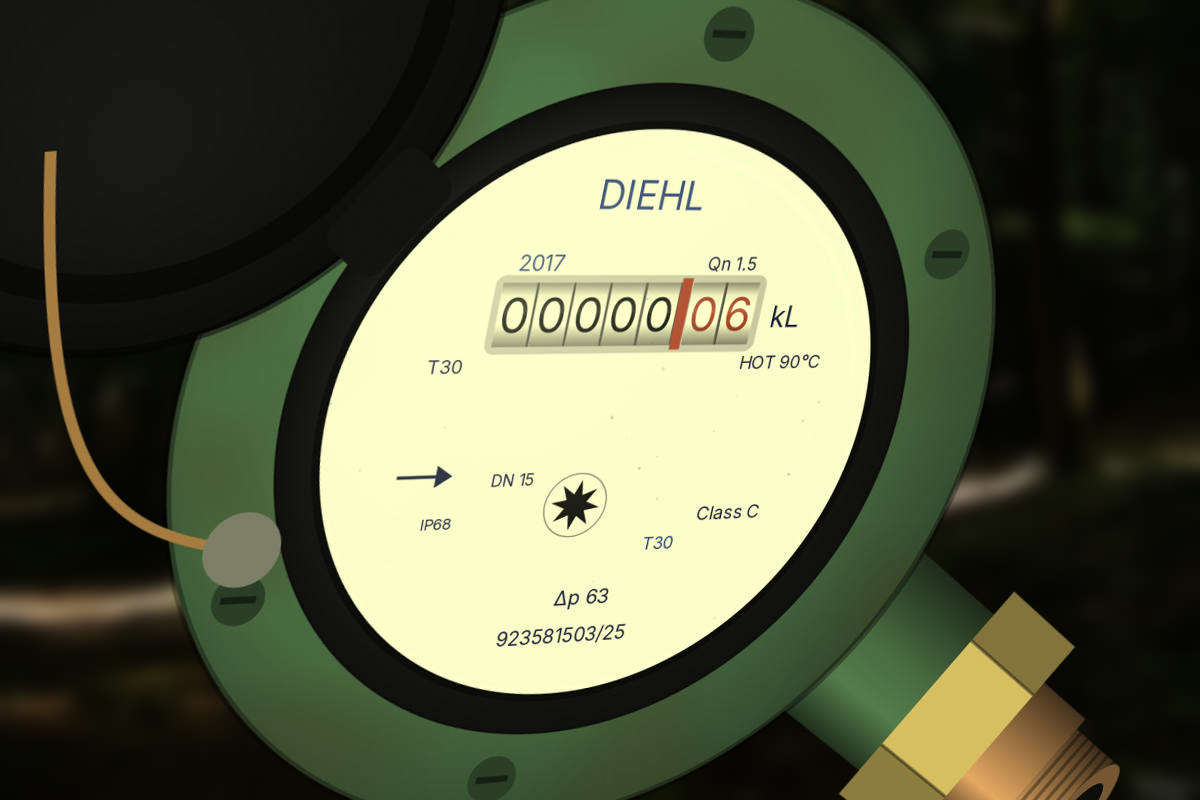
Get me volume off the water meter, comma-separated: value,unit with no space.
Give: 0.06,kL
